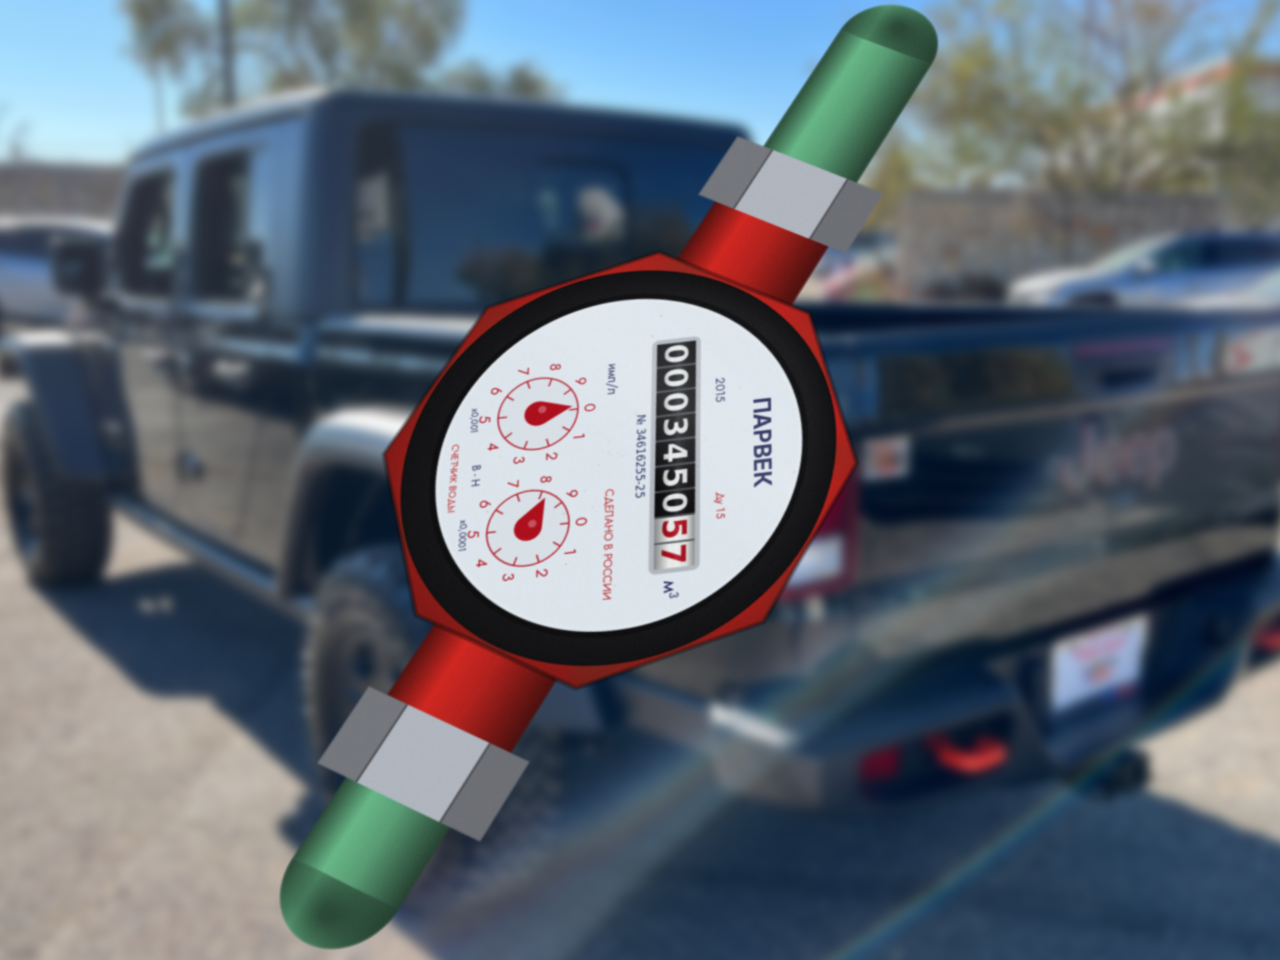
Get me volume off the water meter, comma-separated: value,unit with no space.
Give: 3450.5698,m³
